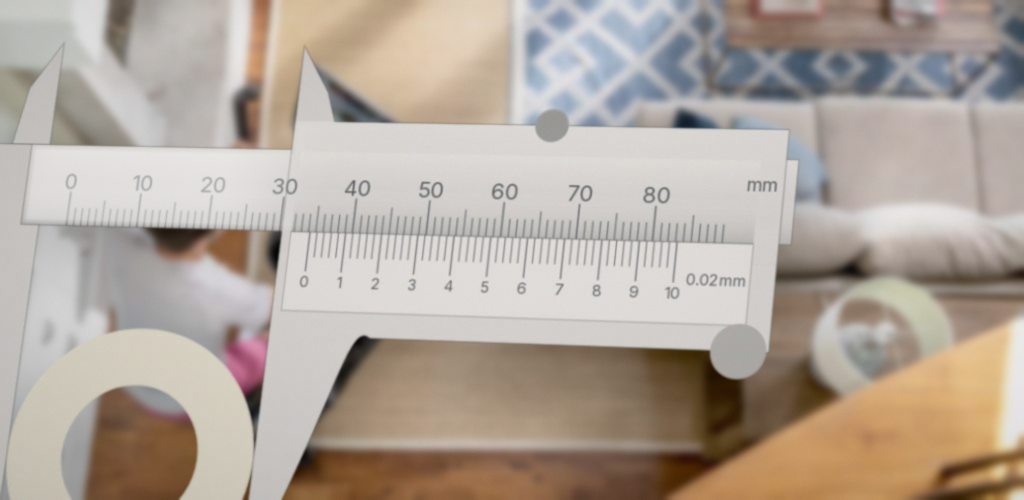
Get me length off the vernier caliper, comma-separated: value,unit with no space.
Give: 34.2,mm
